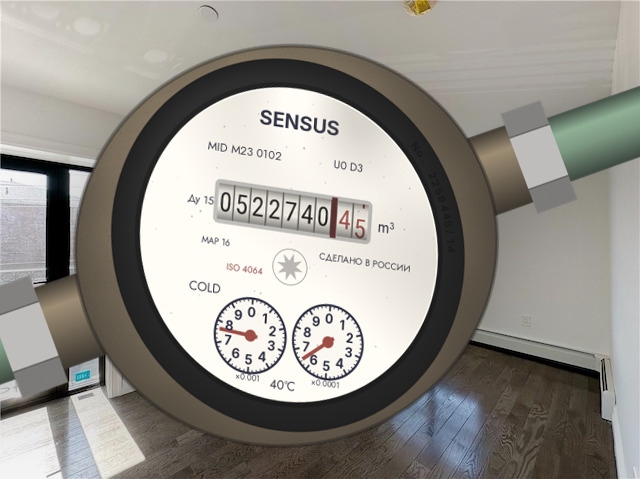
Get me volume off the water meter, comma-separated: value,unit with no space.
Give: 522740.4476,m³
